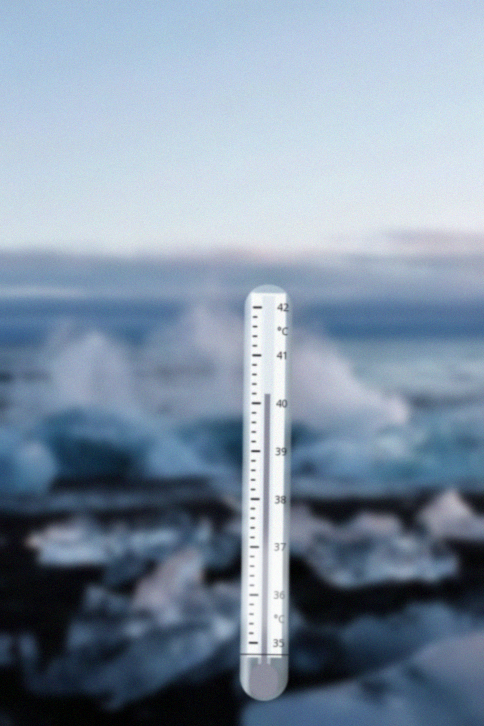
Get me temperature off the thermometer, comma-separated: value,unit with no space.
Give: 40.2,°C
